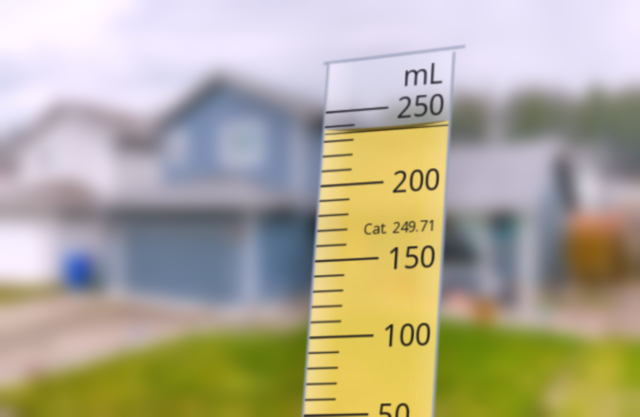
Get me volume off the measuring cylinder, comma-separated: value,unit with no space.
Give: 235,mL
